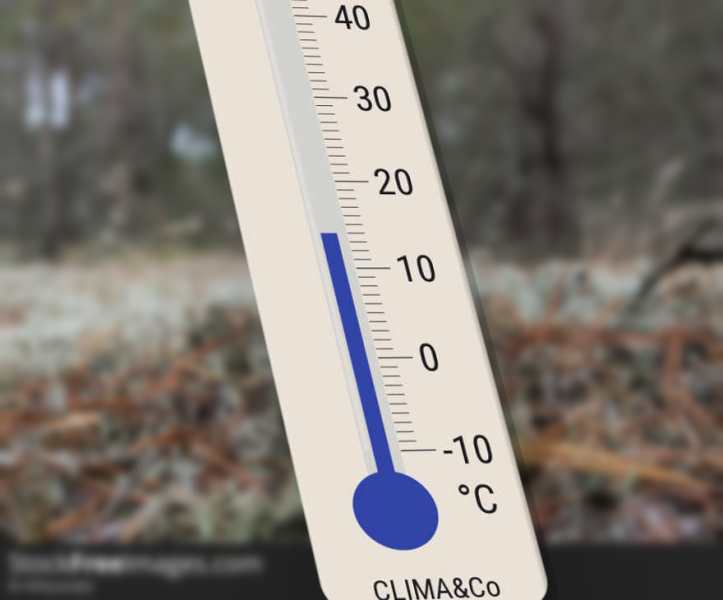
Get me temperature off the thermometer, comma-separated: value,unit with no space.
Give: 14,°C
